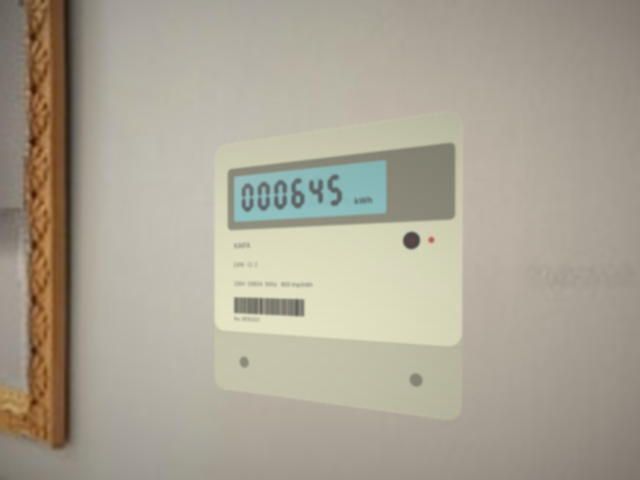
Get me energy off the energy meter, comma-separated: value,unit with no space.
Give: 645,kWh
